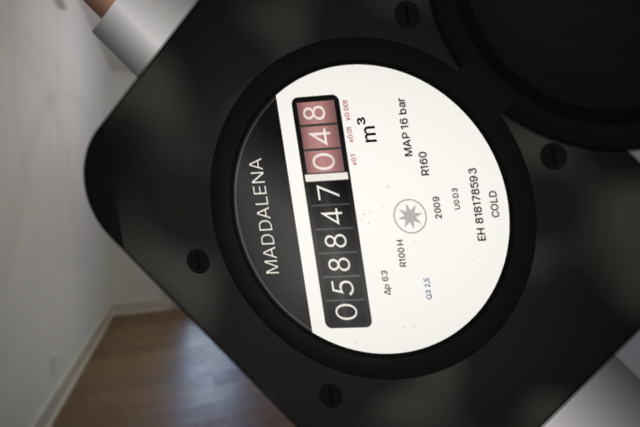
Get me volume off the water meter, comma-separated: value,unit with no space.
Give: 58847.048,m³
